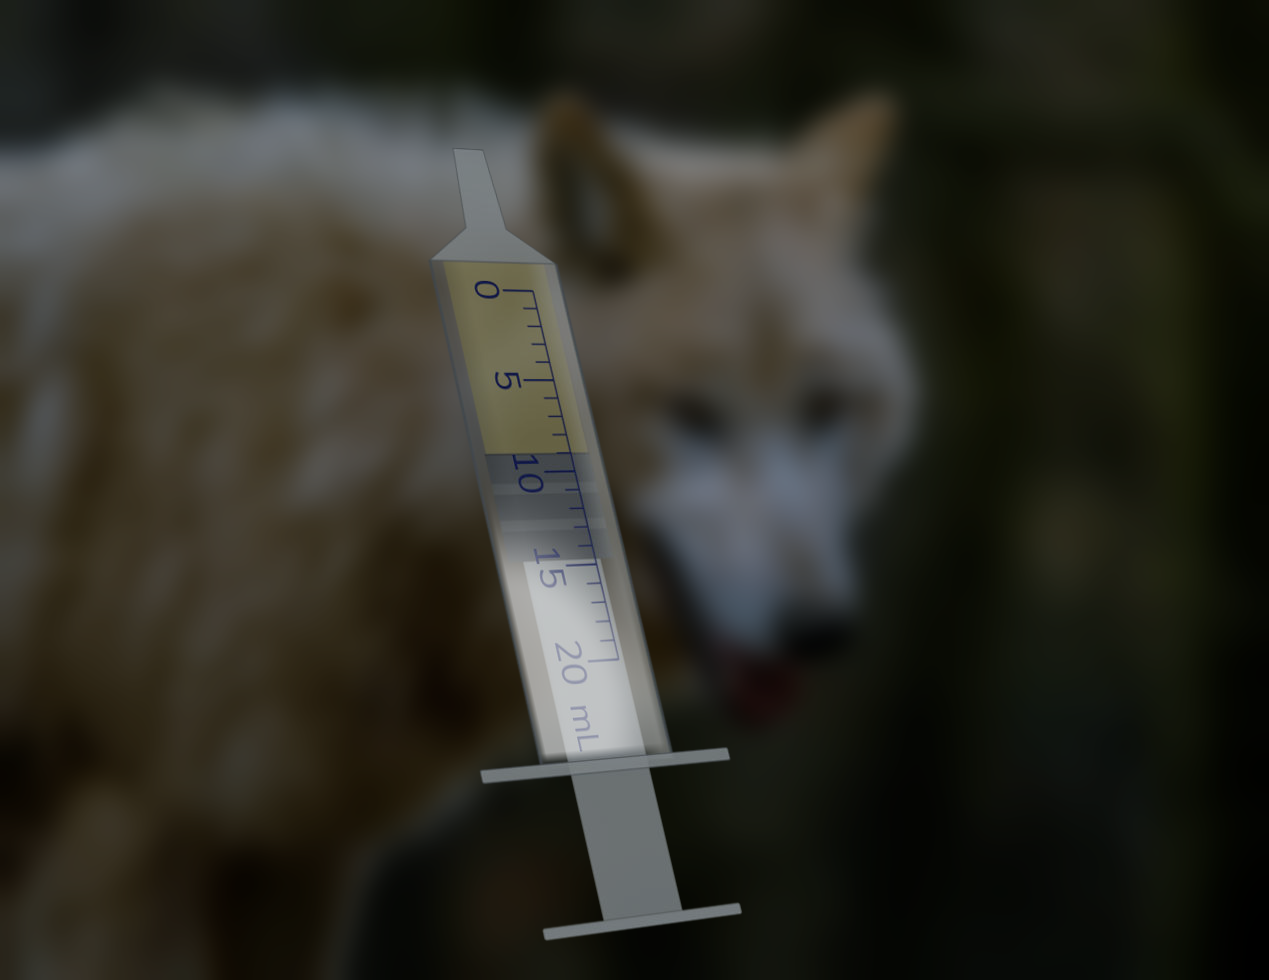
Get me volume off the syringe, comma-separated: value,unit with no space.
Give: 9,mL
